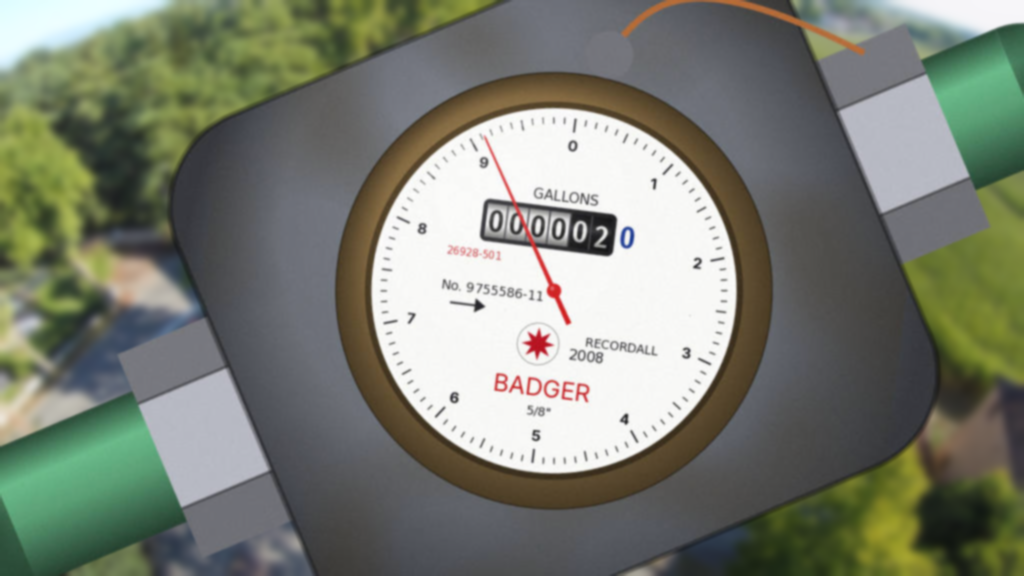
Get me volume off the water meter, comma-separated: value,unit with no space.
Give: 19.1,gal
